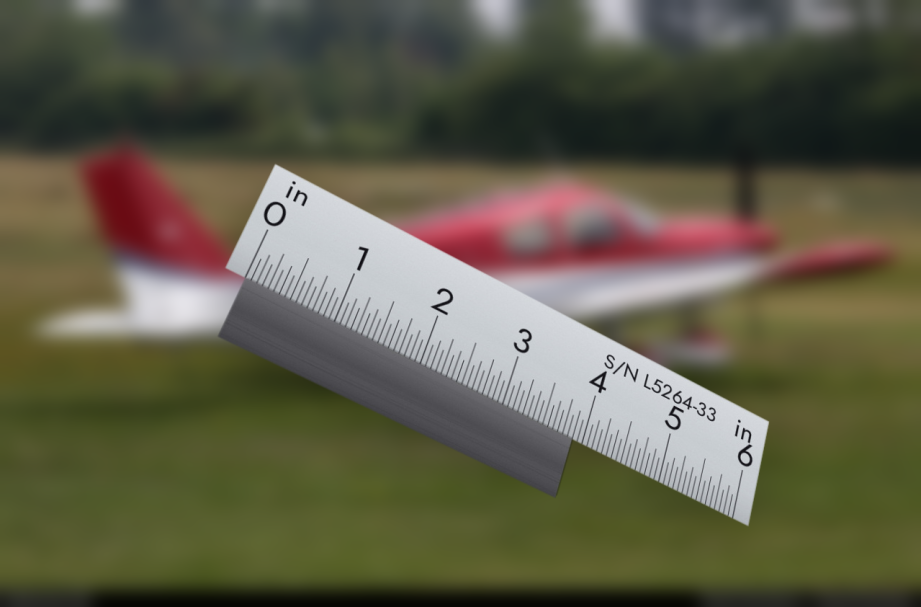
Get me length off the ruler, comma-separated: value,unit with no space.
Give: 3.875,in
